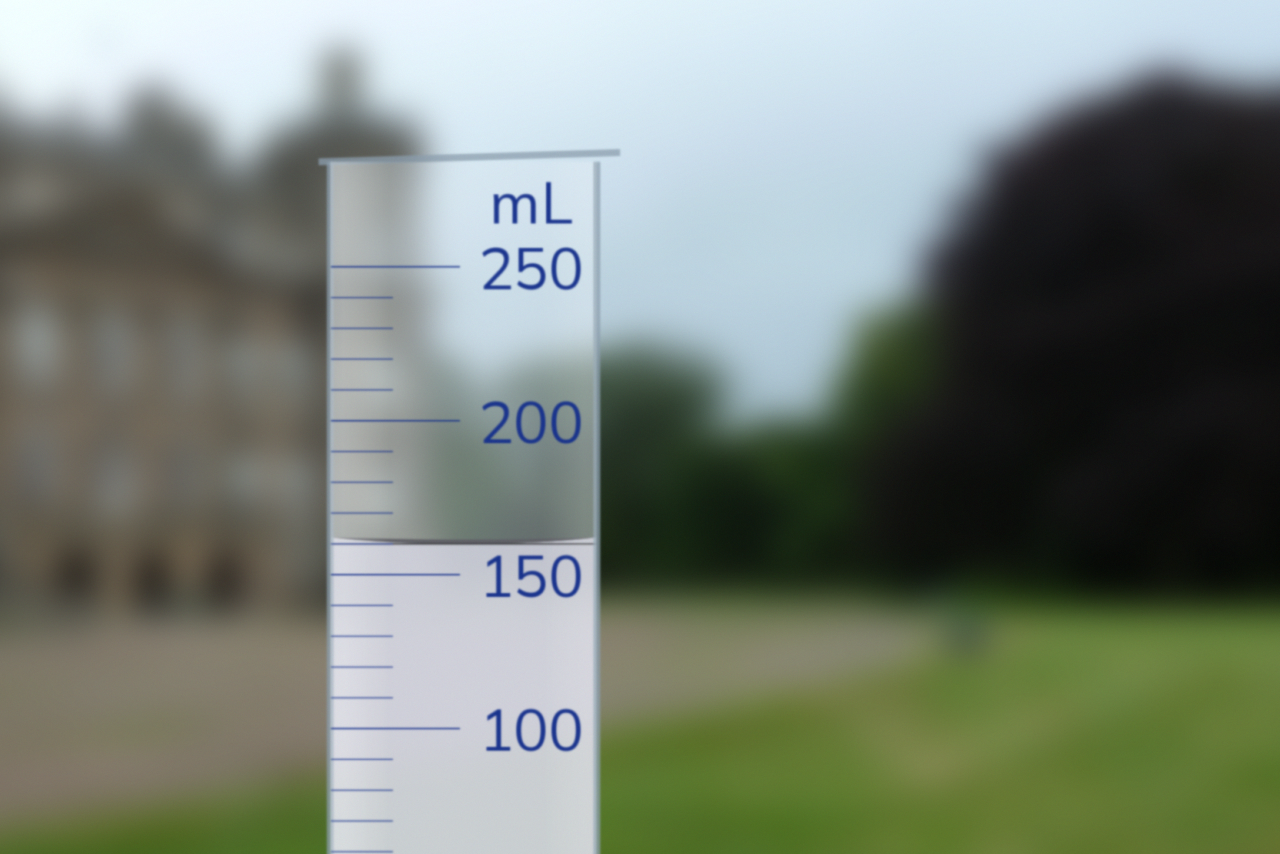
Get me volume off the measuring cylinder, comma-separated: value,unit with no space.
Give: 160,mL
